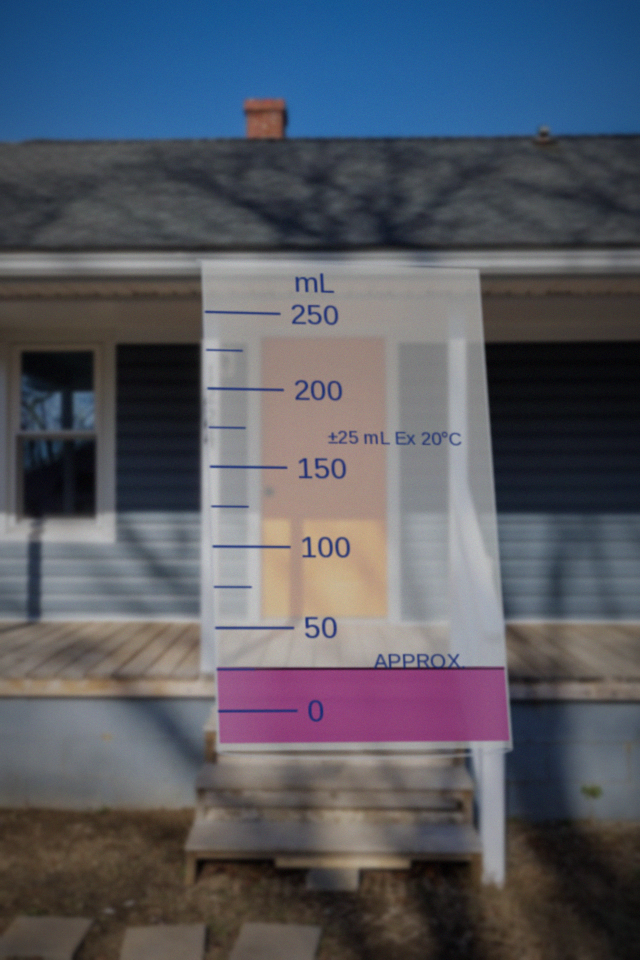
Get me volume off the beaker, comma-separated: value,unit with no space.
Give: 25,mL
